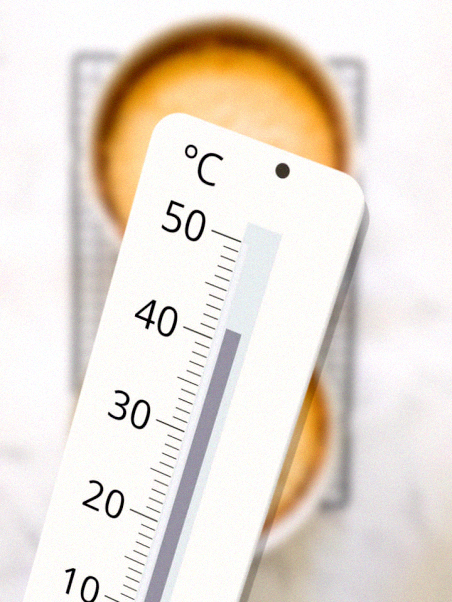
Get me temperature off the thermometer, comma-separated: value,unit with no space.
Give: 41.5,°C
